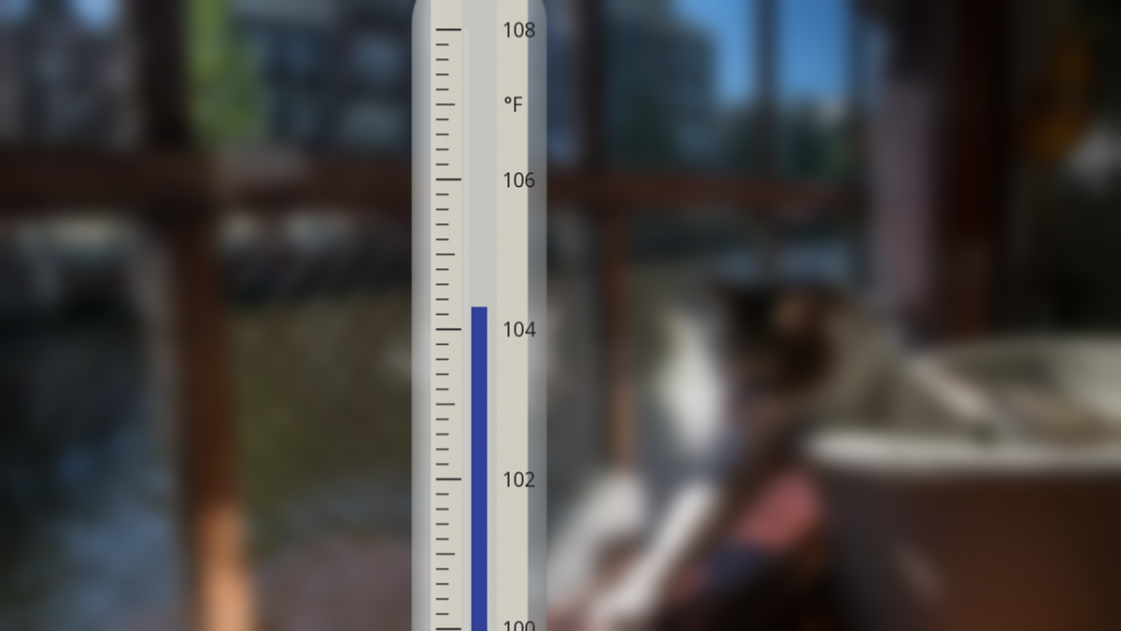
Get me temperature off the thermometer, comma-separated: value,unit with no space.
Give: 104.3,°F
